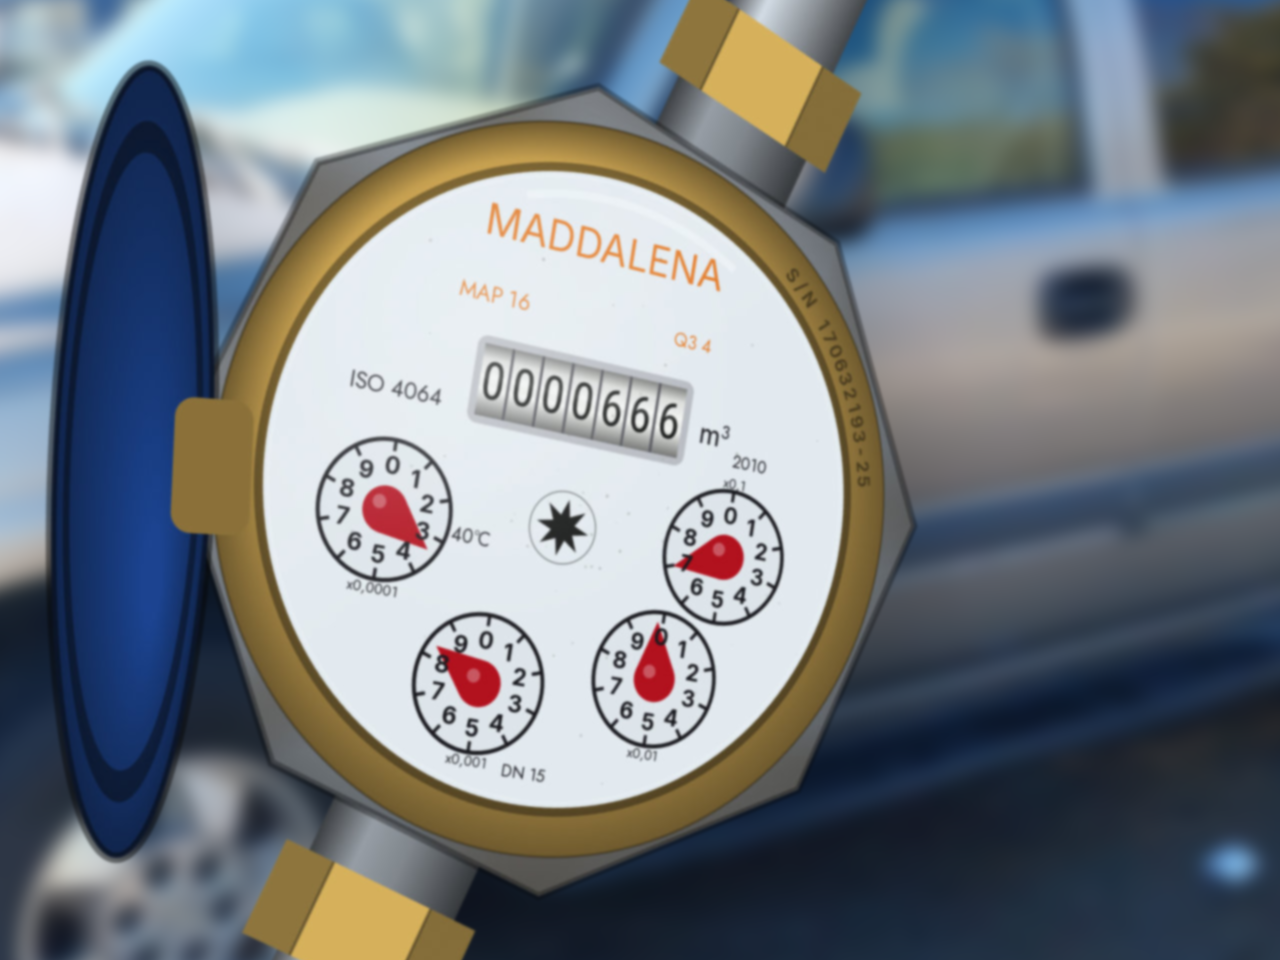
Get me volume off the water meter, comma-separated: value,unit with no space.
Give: 666.6983,m³
